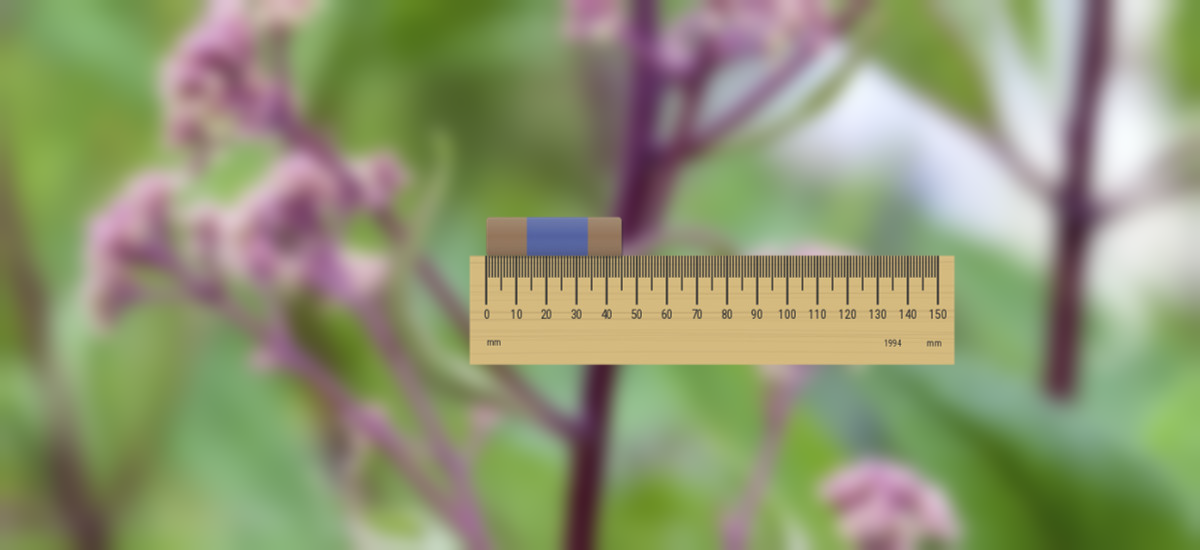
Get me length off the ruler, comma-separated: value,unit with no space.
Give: 45,mm
